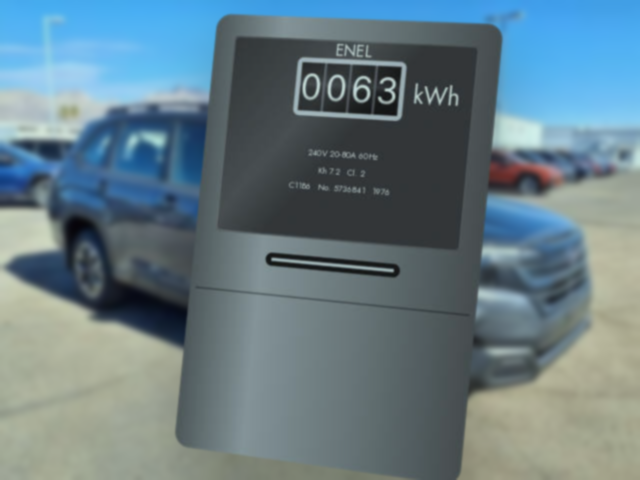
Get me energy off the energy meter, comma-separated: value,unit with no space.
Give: 63,kWh
